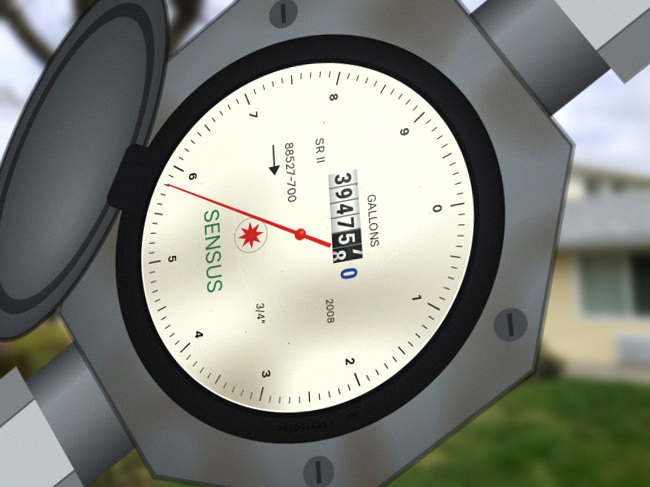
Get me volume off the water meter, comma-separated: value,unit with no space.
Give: 3947575.8,gal
